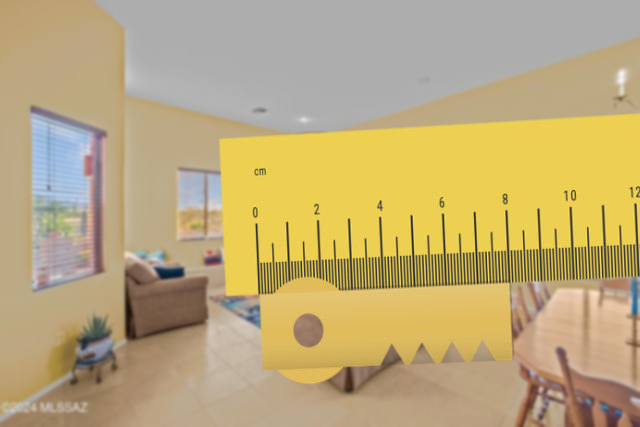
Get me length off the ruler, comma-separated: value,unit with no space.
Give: 8,cm
